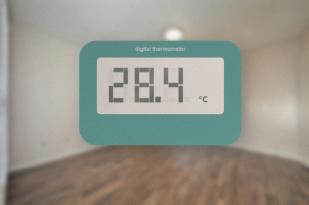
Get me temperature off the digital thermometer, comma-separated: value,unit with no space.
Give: 28.4,°C
